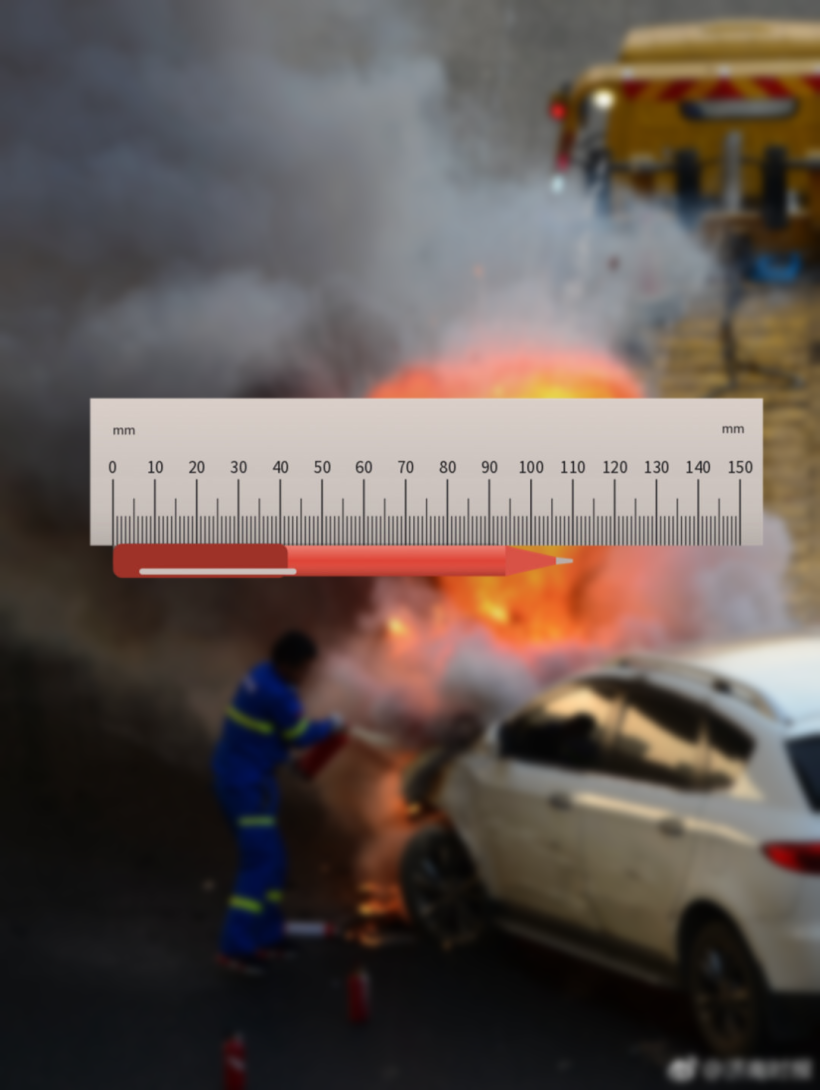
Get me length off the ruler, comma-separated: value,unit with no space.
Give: 110,mm
